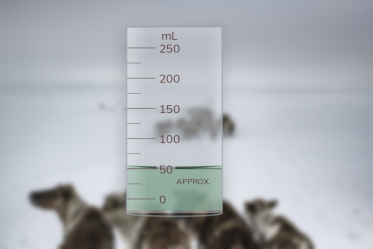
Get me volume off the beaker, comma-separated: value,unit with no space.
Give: 50,mL
